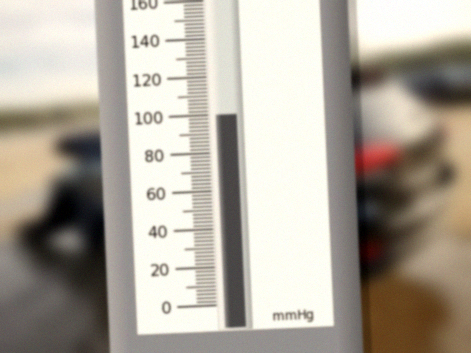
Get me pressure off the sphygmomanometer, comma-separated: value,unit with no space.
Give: 100,mmHg
